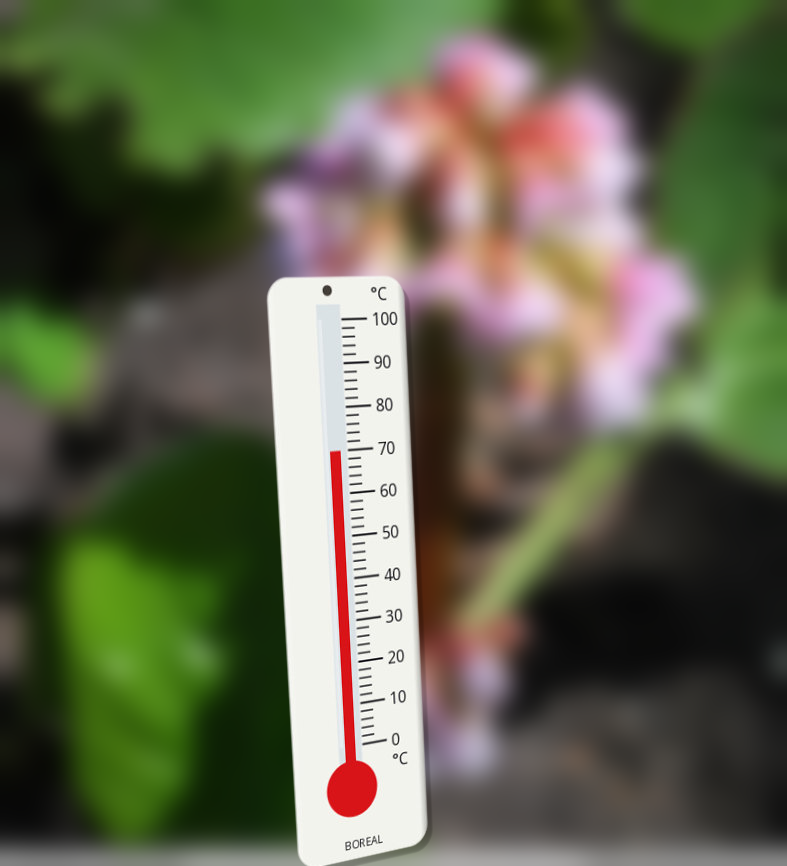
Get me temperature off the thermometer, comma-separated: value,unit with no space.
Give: 70,°C
